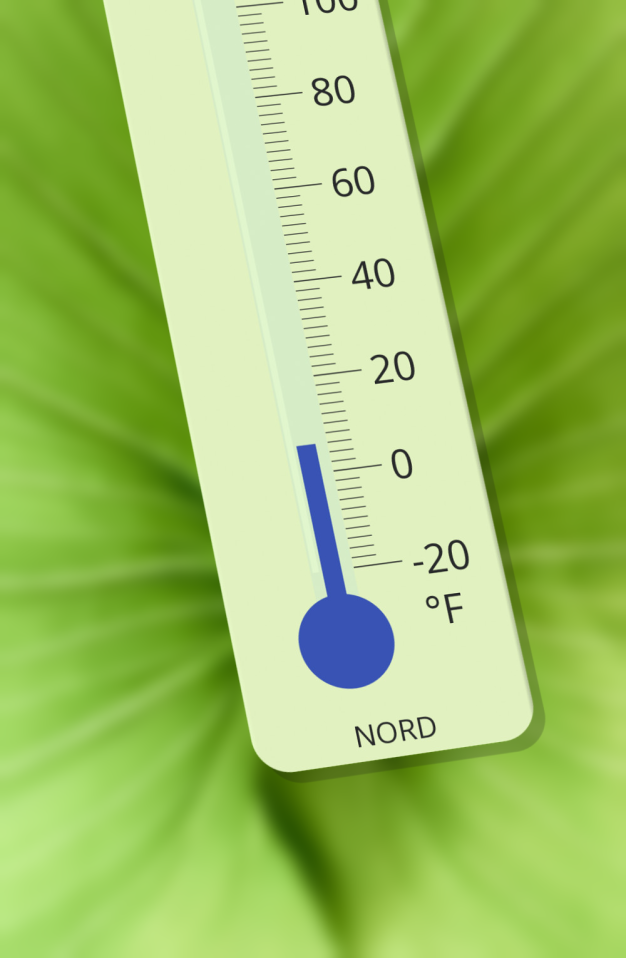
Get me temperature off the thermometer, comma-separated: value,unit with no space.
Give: 6,°F
